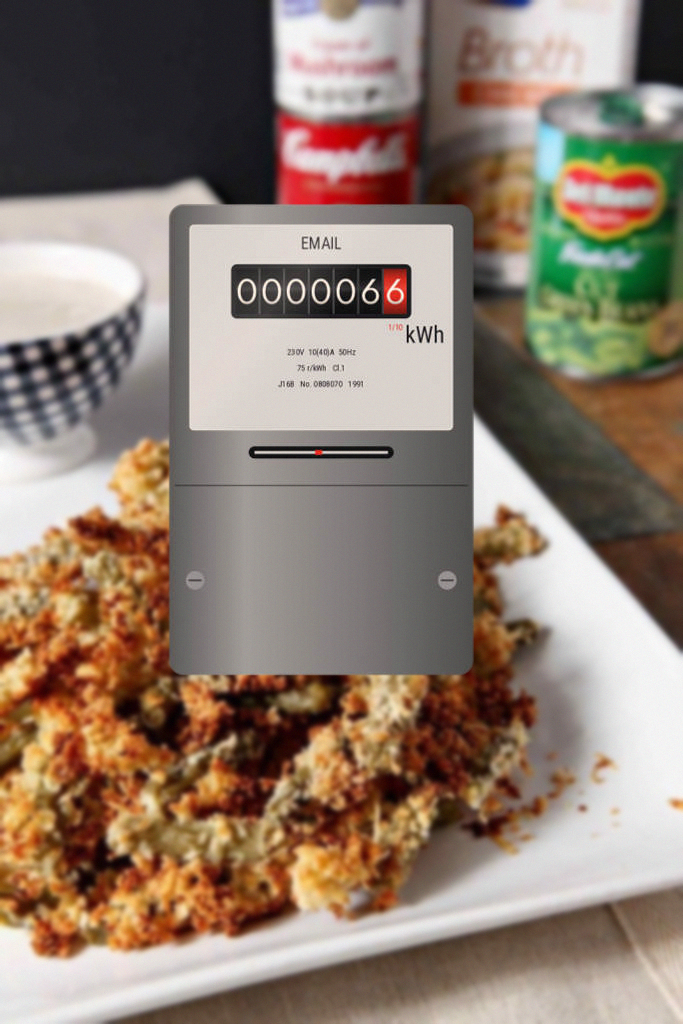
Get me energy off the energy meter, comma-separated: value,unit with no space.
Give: 6.6,kWh
